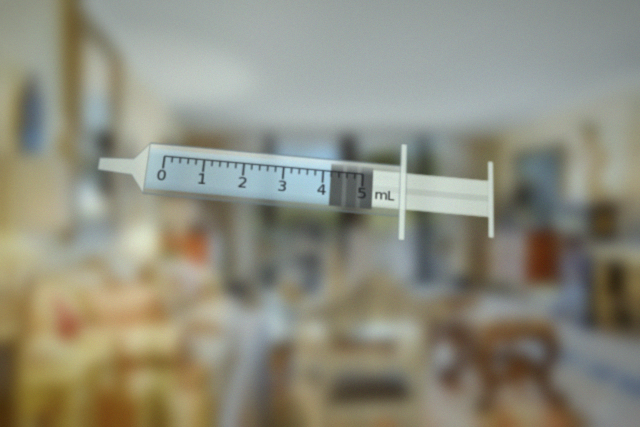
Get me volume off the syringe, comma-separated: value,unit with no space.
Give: 4.2,mL
